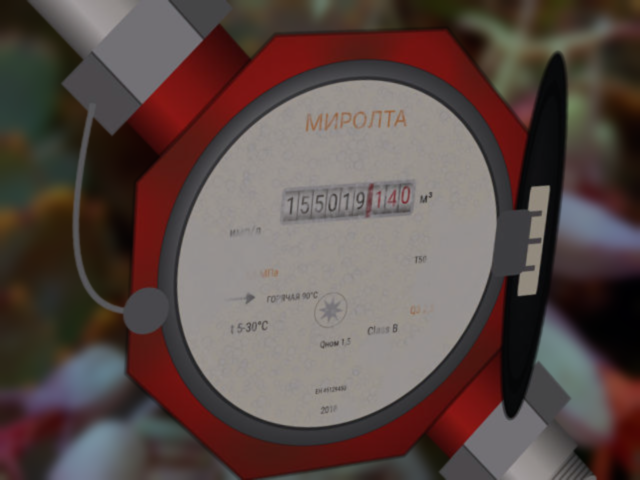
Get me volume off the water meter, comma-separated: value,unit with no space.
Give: 155019.140,m³
